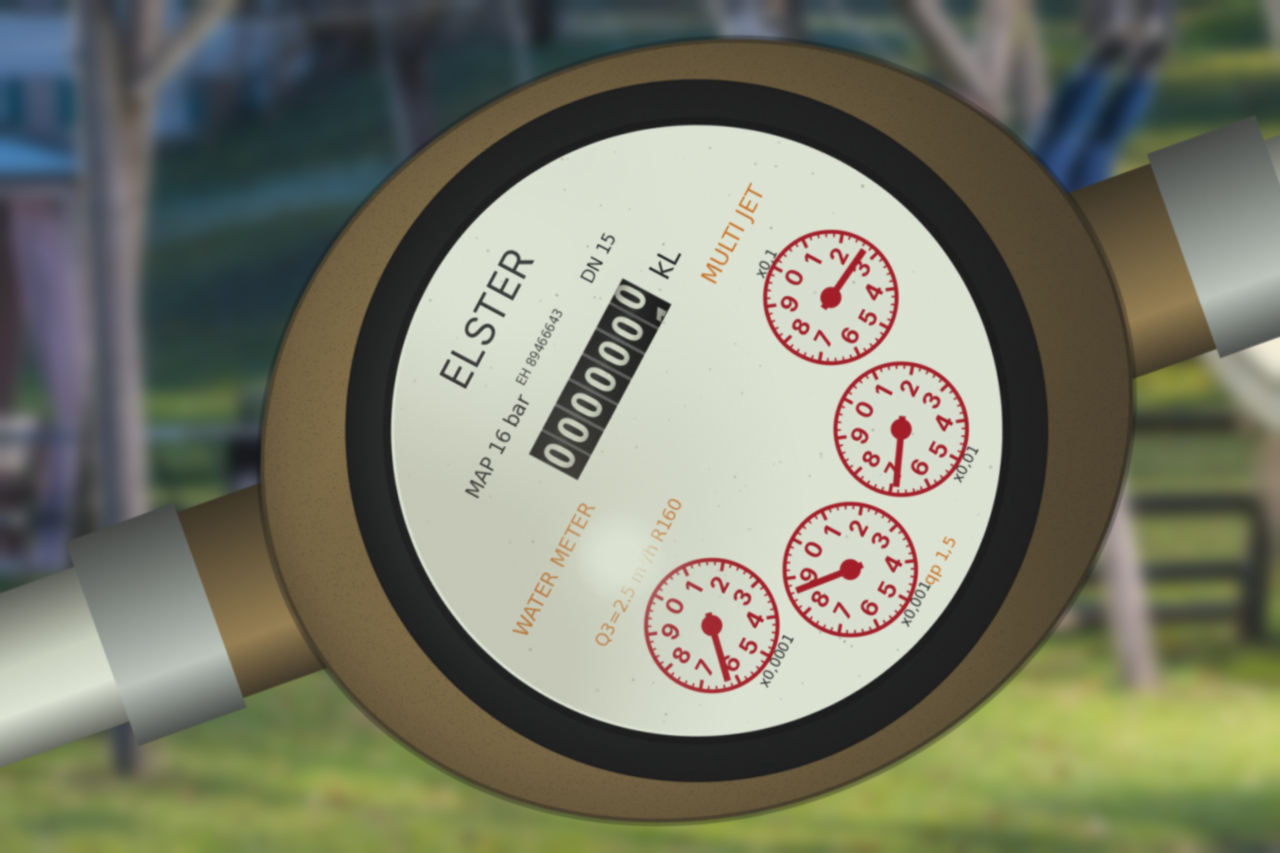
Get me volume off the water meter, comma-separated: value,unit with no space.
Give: 0.2686,kL
